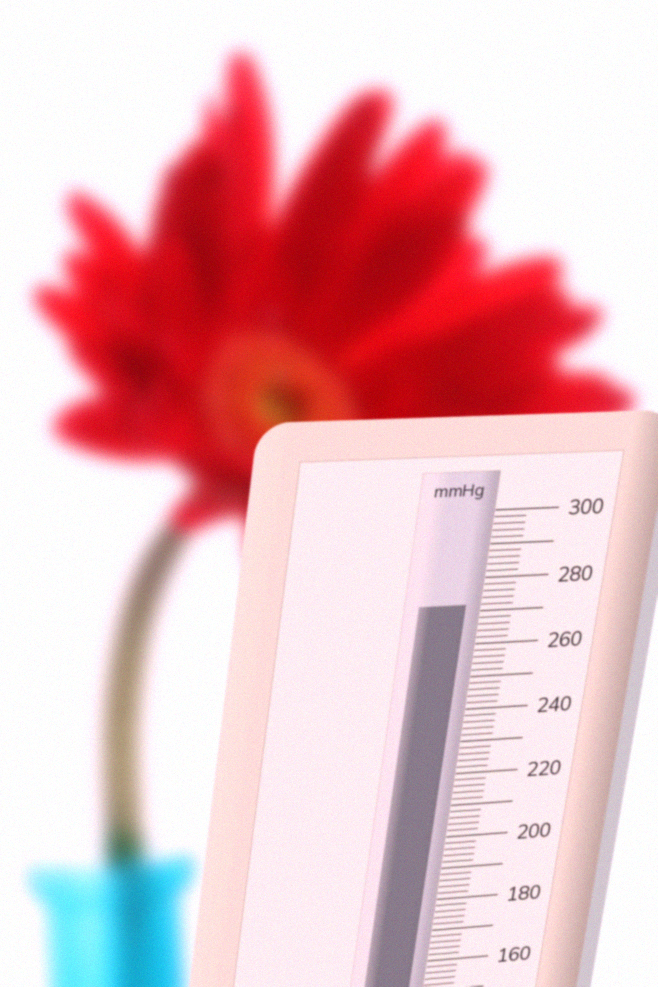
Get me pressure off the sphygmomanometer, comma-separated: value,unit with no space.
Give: 272,mmHg
